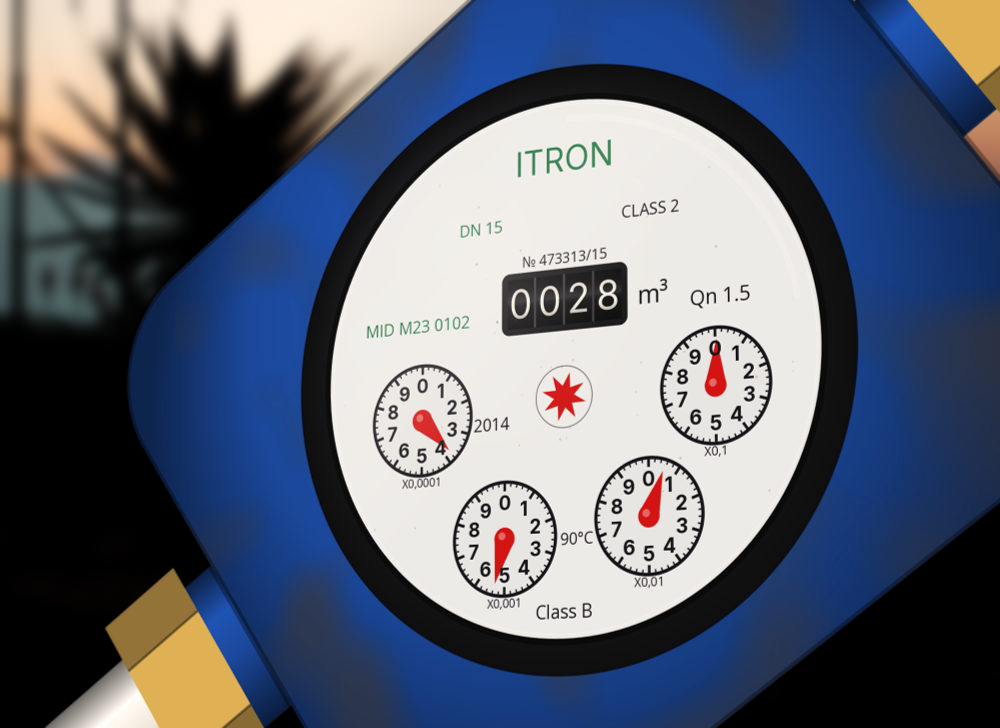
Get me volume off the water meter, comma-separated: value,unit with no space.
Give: 28.0053,m³
